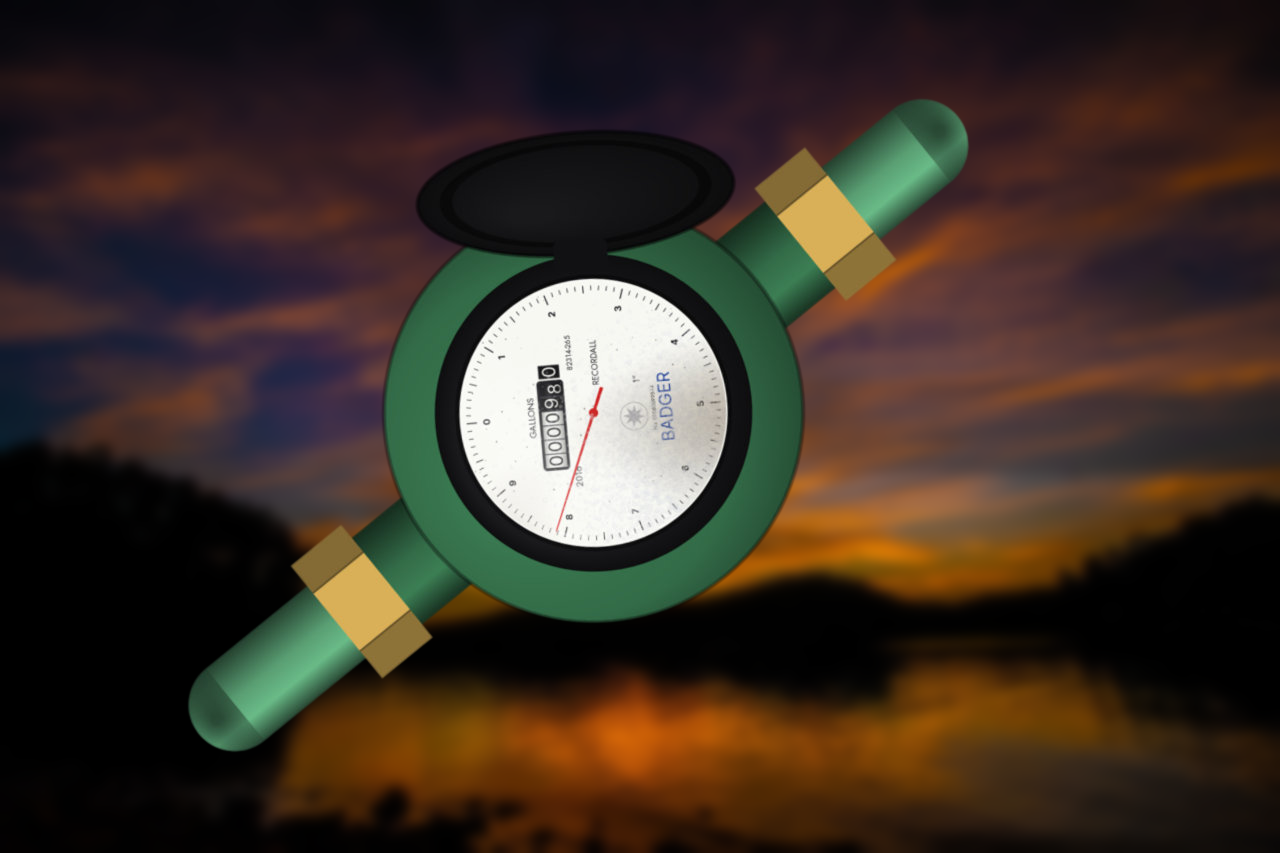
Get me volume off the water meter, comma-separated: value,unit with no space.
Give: 978.1,gal
